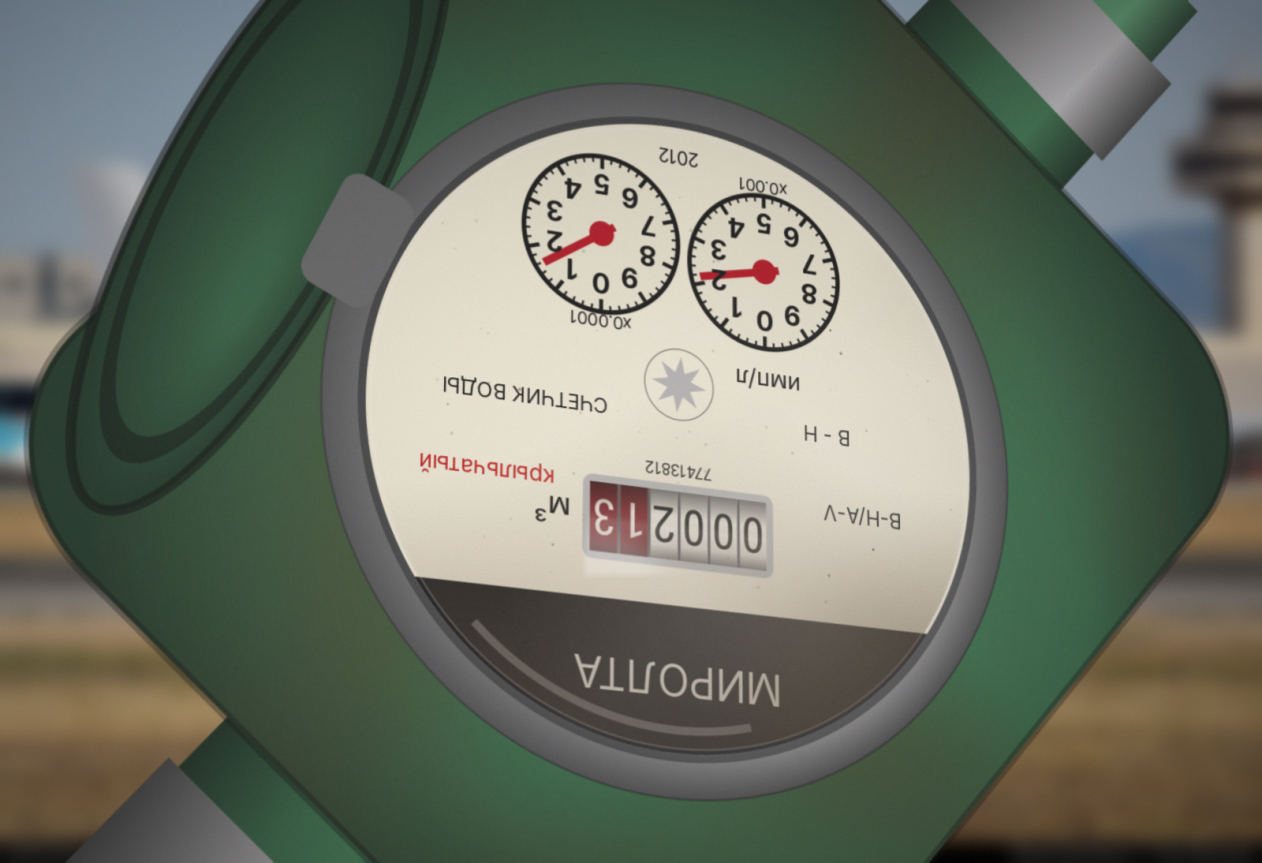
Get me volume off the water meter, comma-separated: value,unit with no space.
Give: 2.1321,m³
